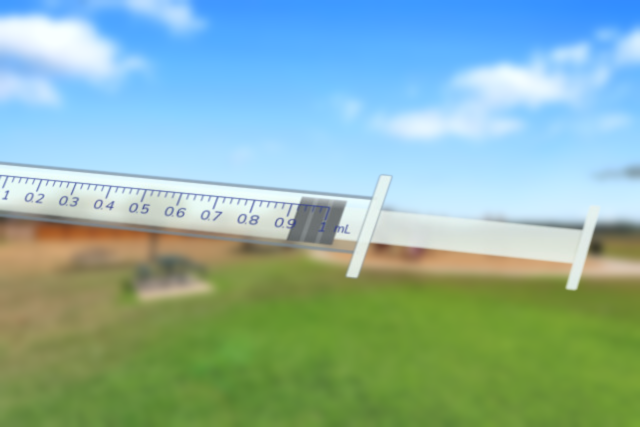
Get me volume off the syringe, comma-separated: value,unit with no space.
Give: 0.92,mL
